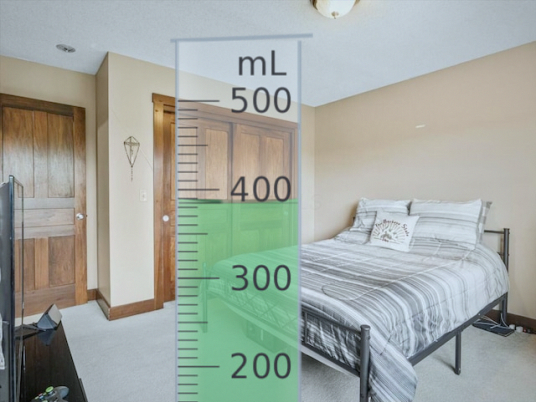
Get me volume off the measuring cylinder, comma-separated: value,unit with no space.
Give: 385,mL
